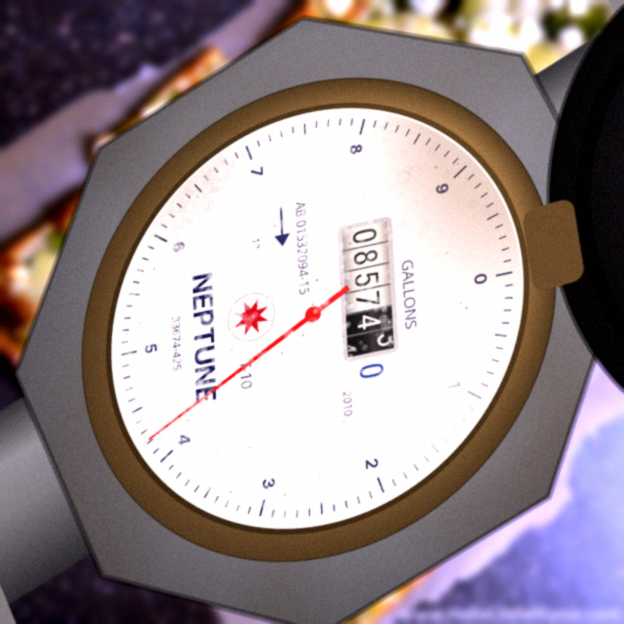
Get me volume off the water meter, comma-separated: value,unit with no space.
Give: 857434.2,gal
